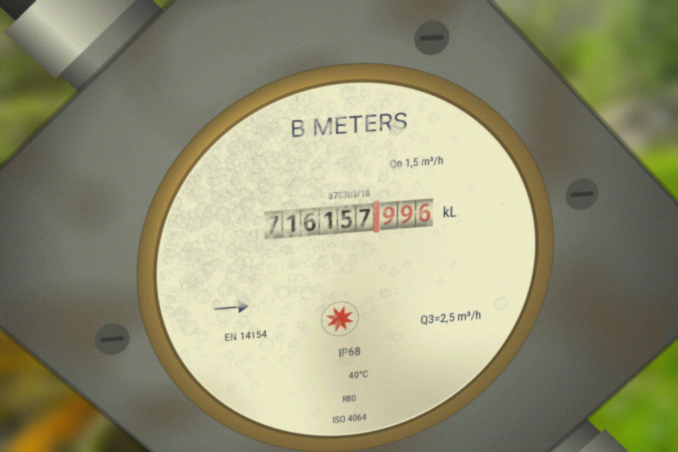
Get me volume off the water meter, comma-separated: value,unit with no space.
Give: 716157.996,kL
